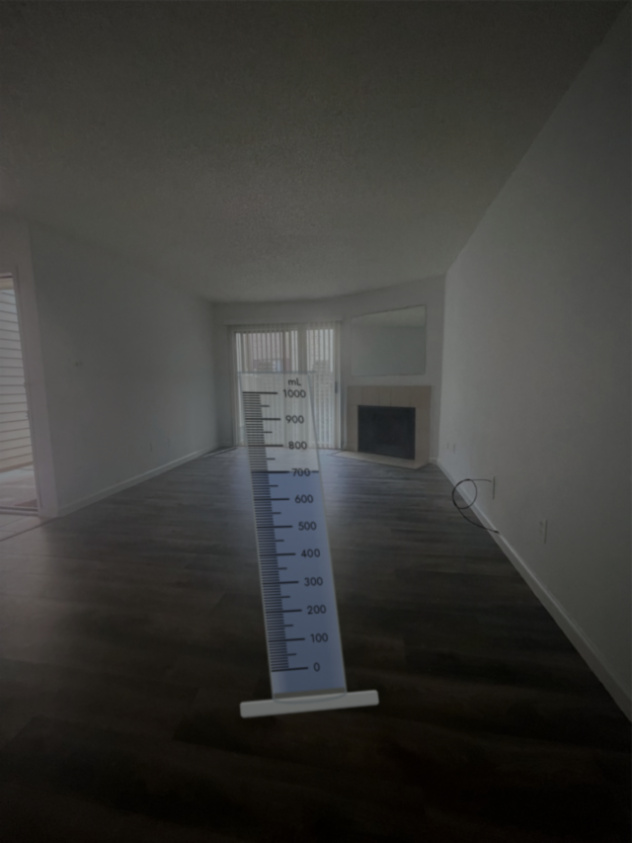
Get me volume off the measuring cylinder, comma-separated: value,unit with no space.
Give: 700,mL
